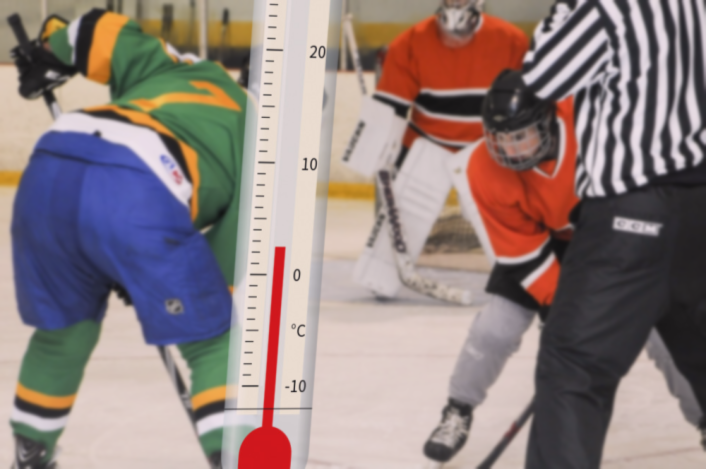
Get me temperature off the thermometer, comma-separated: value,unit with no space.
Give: 2.5,°C
